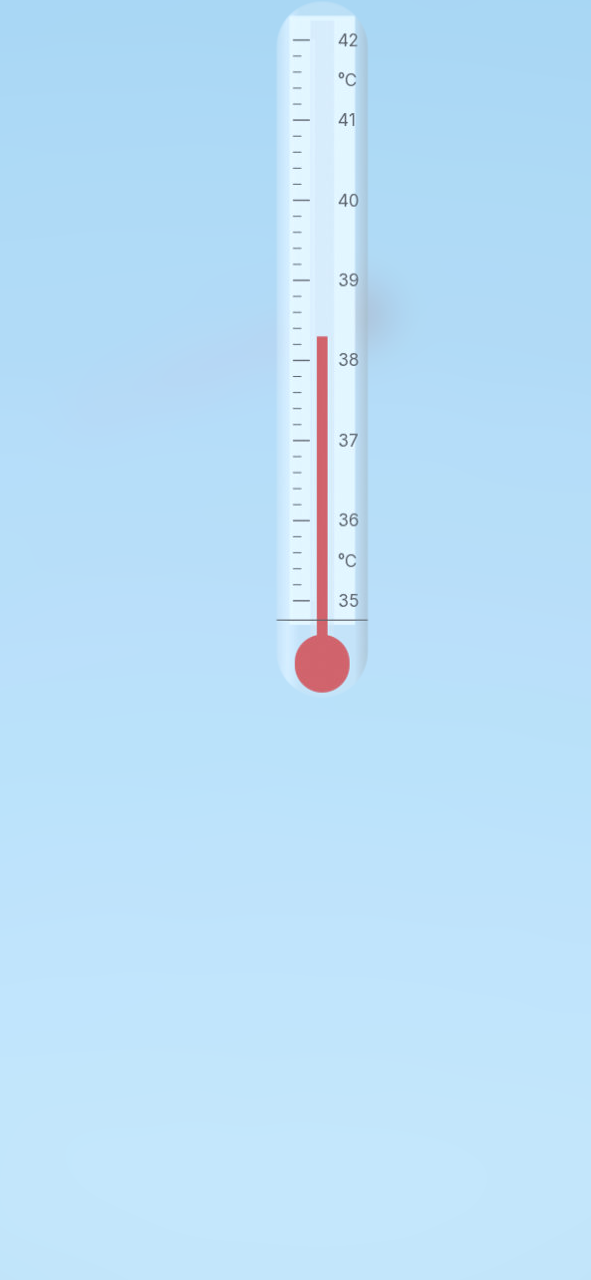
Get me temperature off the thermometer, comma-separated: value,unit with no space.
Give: 38.3,°C
